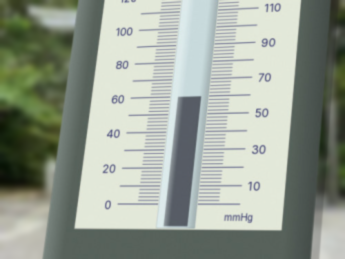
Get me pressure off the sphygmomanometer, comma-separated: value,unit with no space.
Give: 60,mmHg
